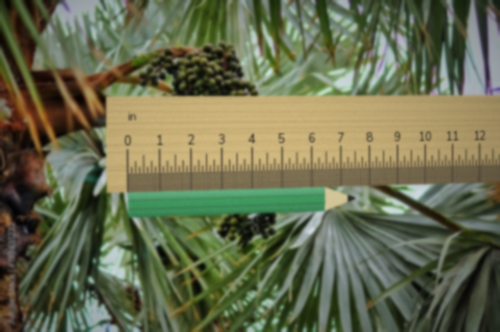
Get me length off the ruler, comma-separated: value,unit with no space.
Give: 7.5,in
